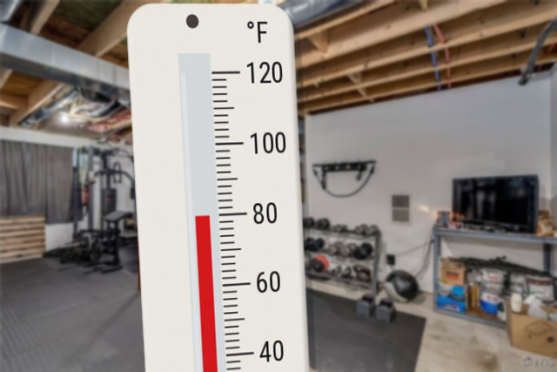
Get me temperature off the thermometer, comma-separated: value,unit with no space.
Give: 80,°F
